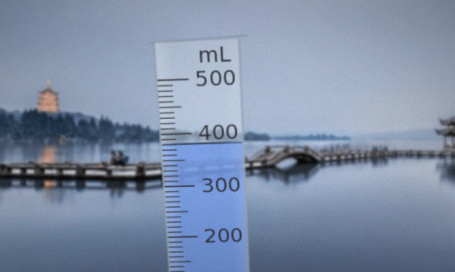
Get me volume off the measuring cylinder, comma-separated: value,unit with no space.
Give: 380,mL
